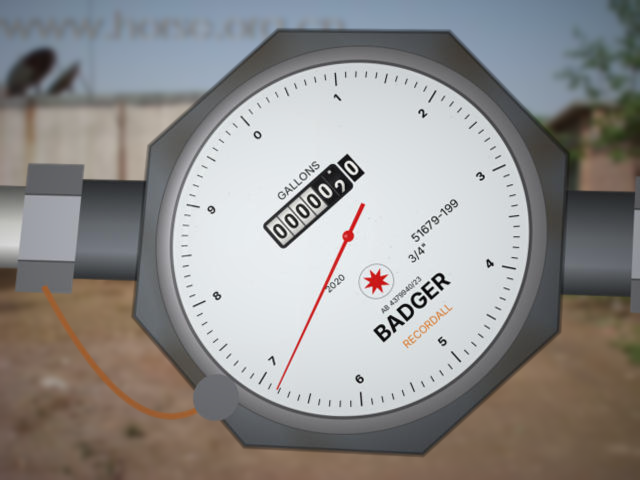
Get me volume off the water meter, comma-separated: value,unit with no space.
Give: 16.8,gal
